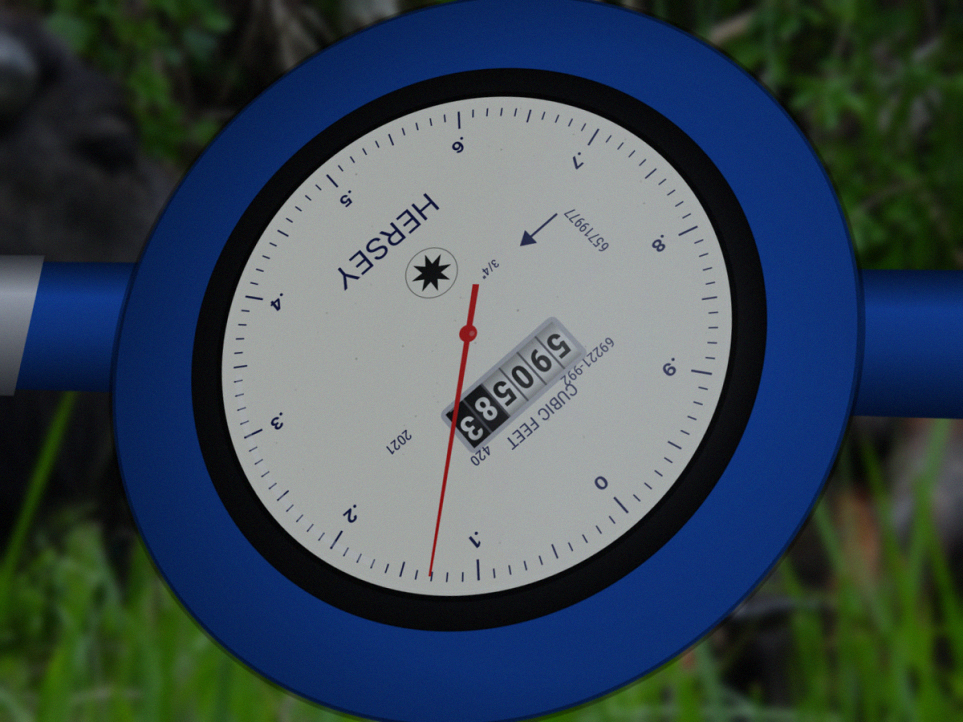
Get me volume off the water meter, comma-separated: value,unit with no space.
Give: 590583.13,ft³
